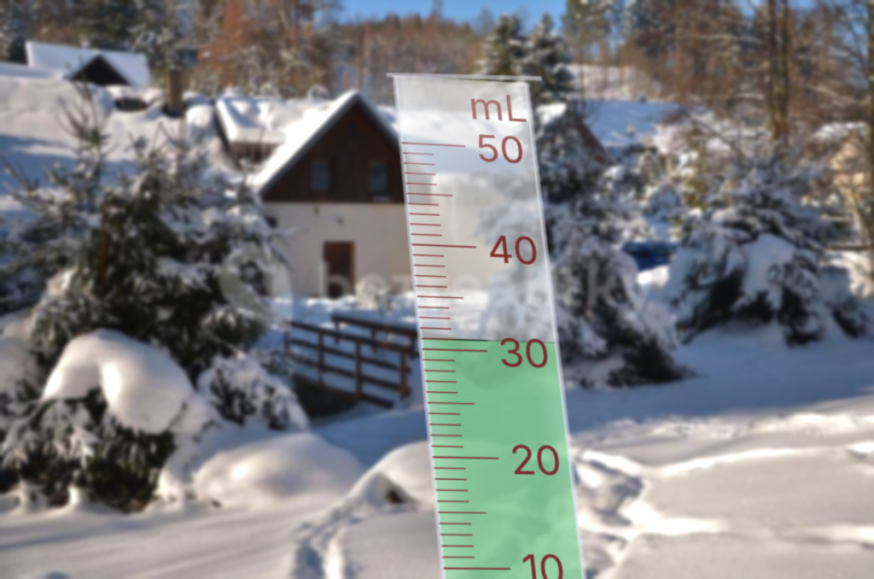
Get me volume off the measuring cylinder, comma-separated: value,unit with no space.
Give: 31,mL
